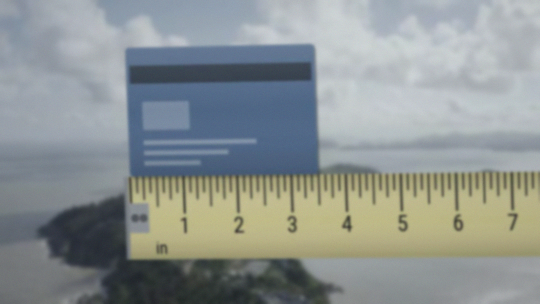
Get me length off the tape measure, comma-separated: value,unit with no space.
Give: 3.5,in
